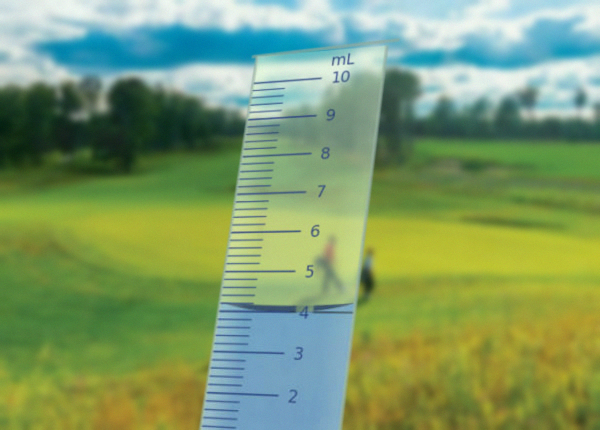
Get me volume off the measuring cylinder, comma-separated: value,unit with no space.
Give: 4,mL
